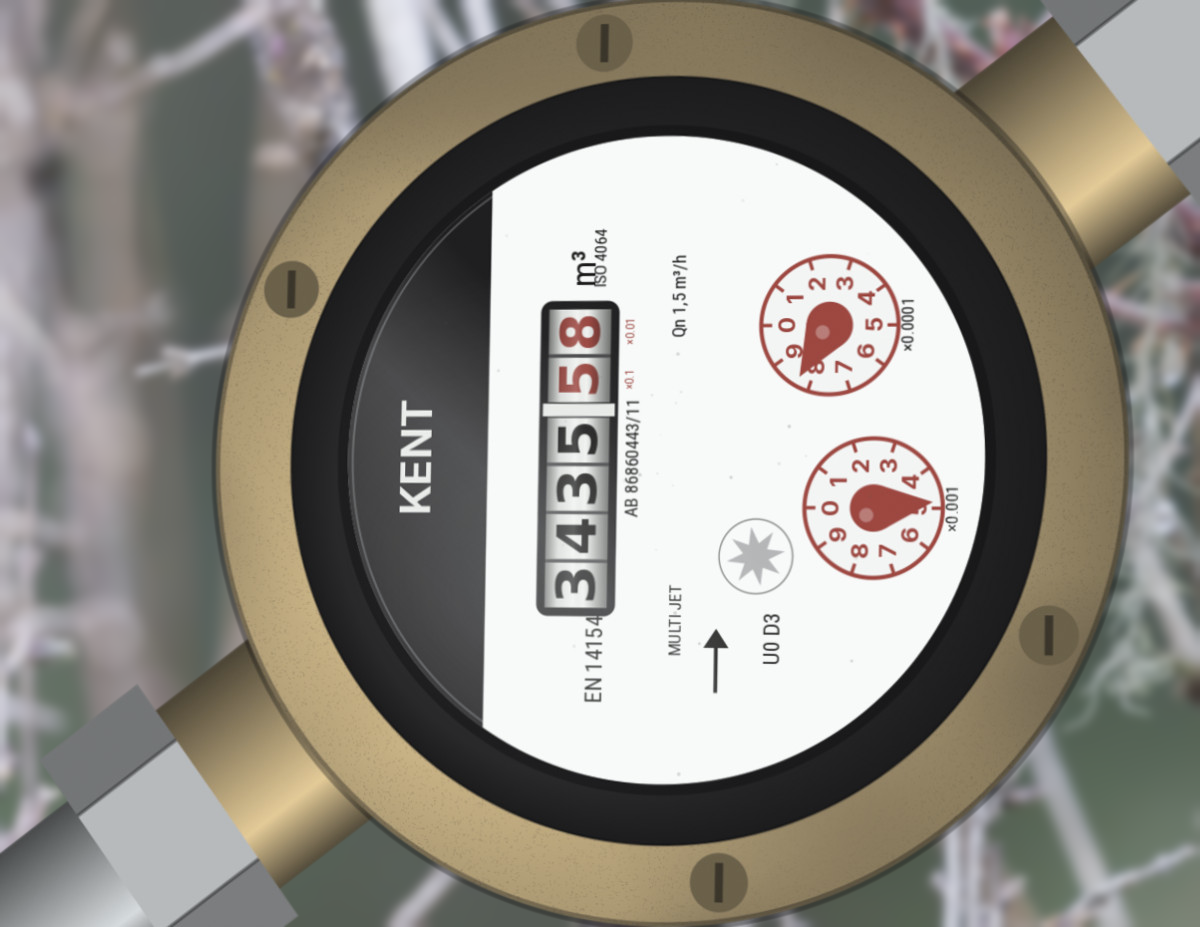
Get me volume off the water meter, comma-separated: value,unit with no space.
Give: 3435.5848,m³
